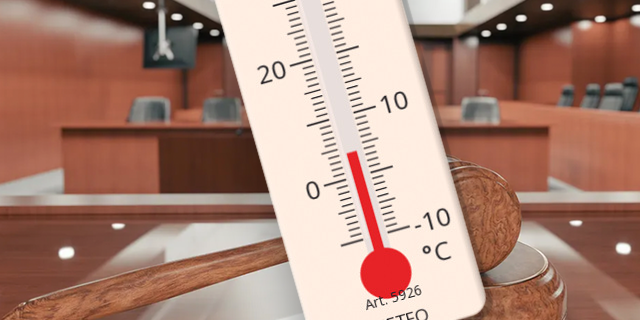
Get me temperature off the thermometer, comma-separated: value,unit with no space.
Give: 4,°C
